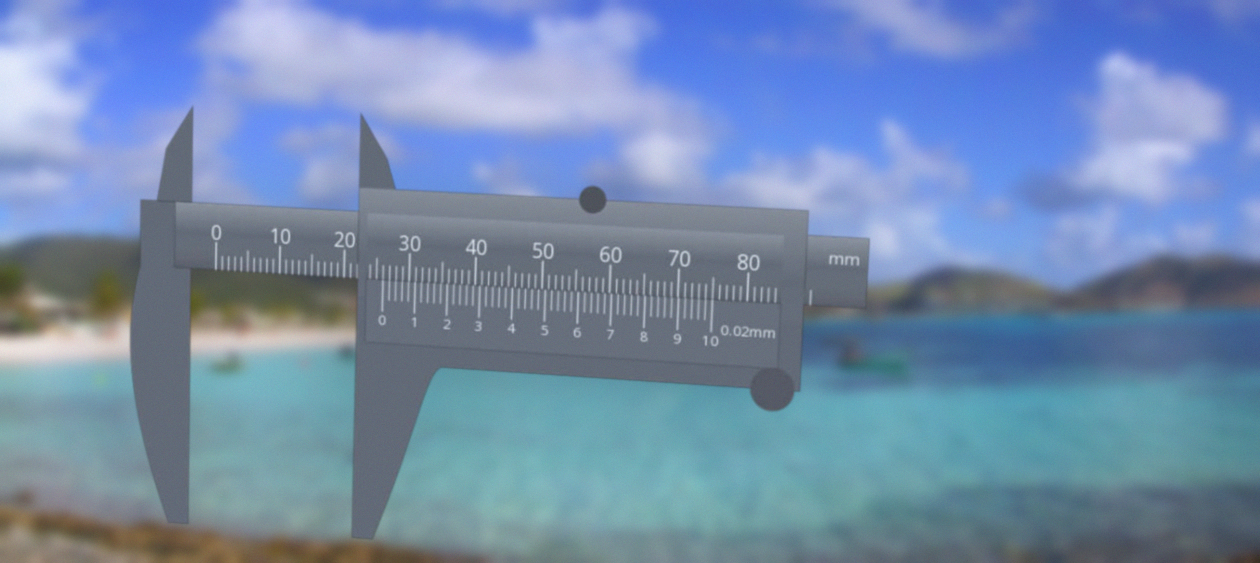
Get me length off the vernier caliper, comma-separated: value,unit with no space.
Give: 26.0,mm
